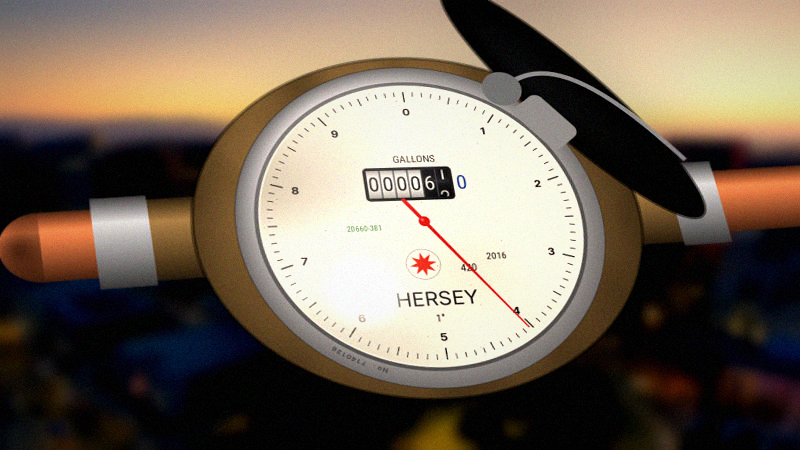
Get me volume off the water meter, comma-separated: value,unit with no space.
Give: 614.0,gal
